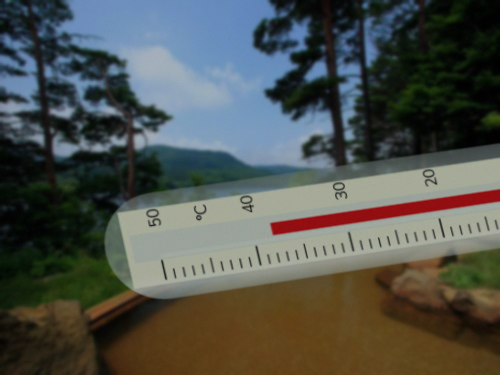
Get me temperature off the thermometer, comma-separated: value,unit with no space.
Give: 38,°C
